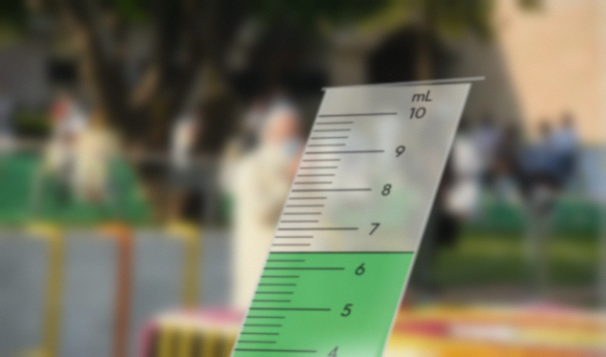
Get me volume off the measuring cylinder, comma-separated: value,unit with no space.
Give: 6.4,mL
